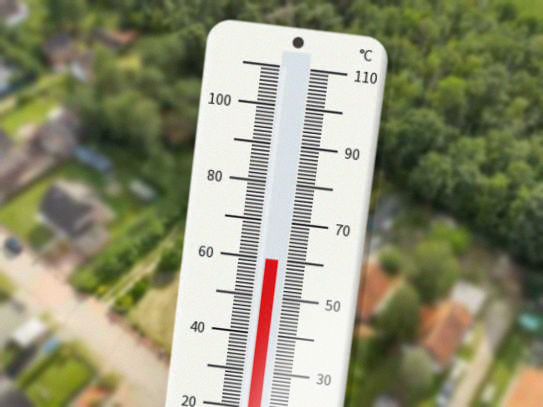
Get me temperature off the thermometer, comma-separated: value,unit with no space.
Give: 60,°C
